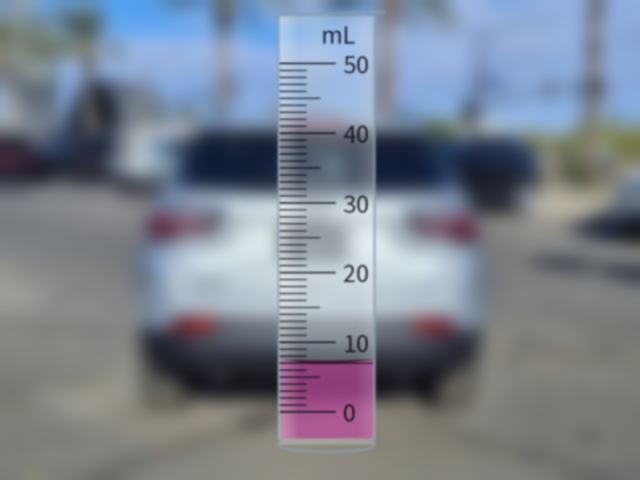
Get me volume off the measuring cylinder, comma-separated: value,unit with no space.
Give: 7,mL
